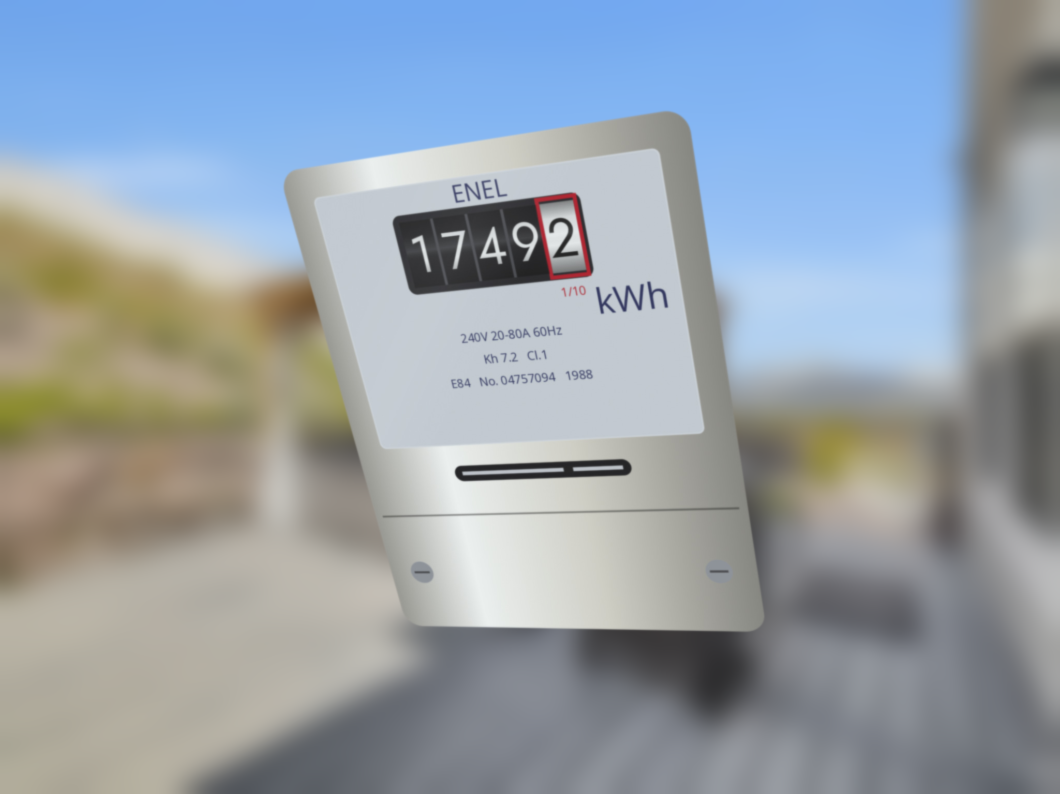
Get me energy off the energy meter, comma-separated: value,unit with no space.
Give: 1749.2,kWh
